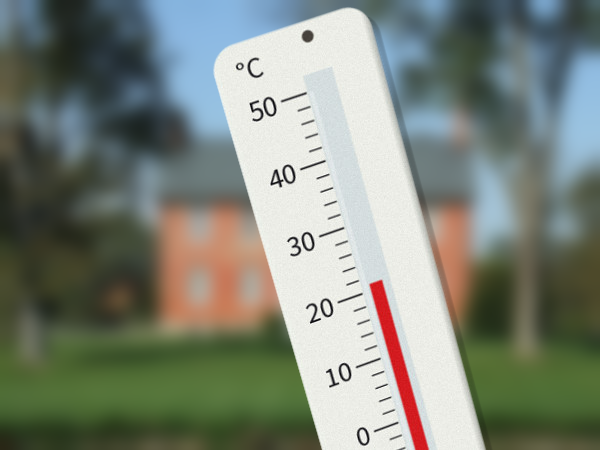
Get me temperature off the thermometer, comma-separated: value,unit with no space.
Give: 21,°C
